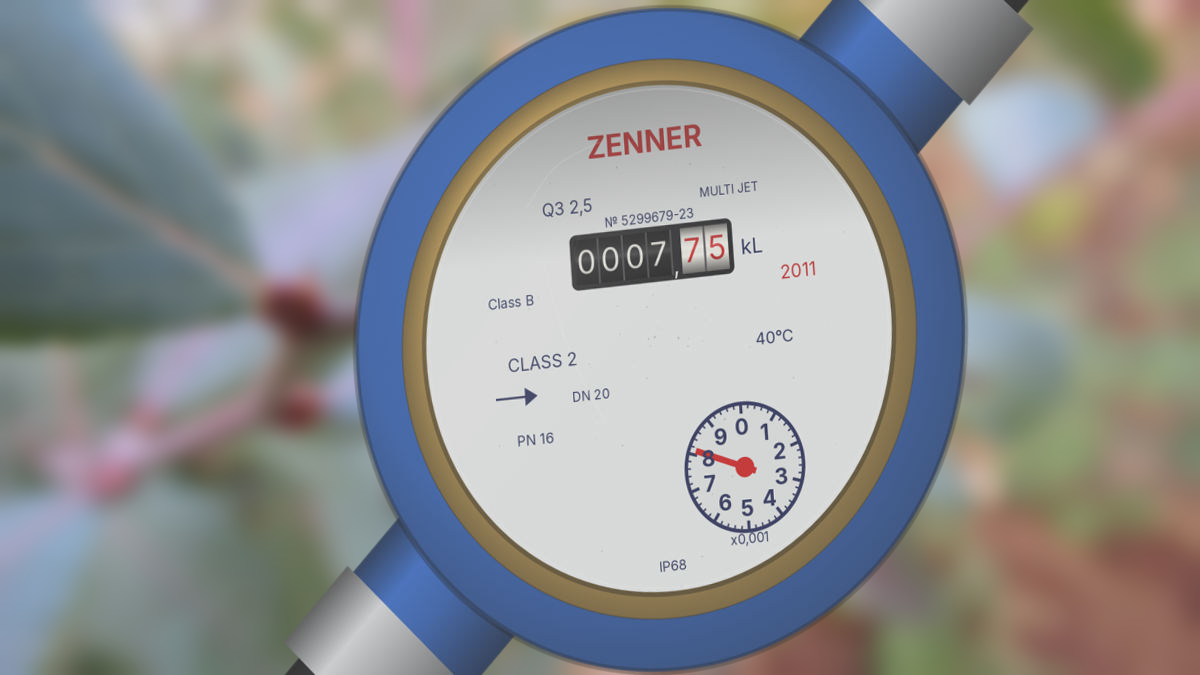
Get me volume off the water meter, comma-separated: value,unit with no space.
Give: 7.758,kL
